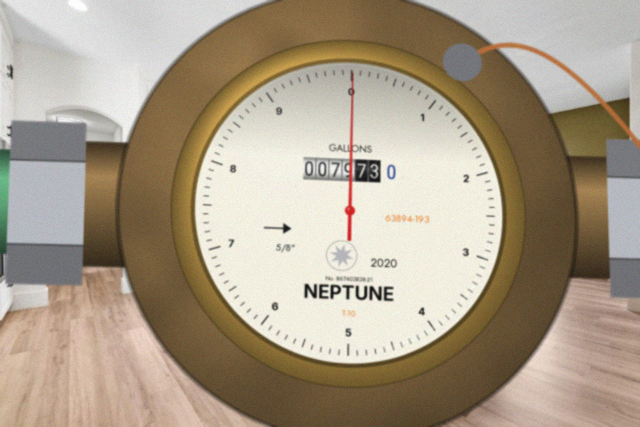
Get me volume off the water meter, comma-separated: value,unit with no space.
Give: 79730.0,gal
